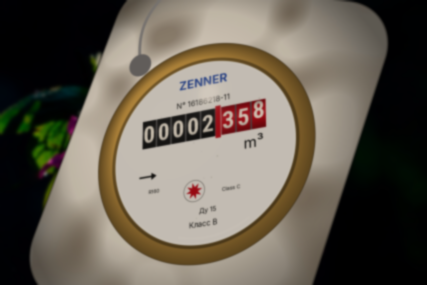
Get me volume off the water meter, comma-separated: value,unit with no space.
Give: 2.358,m³
